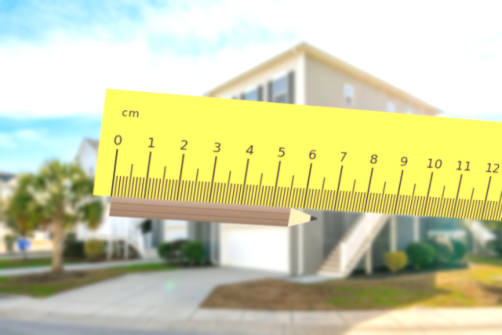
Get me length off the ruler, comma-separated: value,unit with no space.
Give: 6.5,cm
